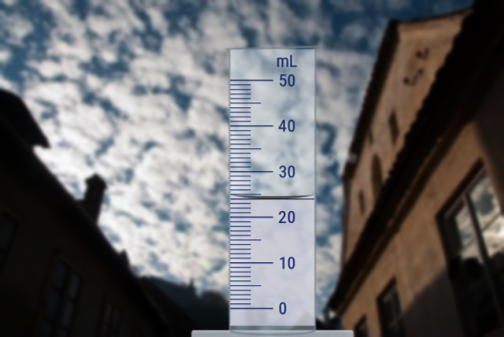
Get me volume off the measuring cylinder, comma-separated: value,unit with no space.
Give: 24,mL
